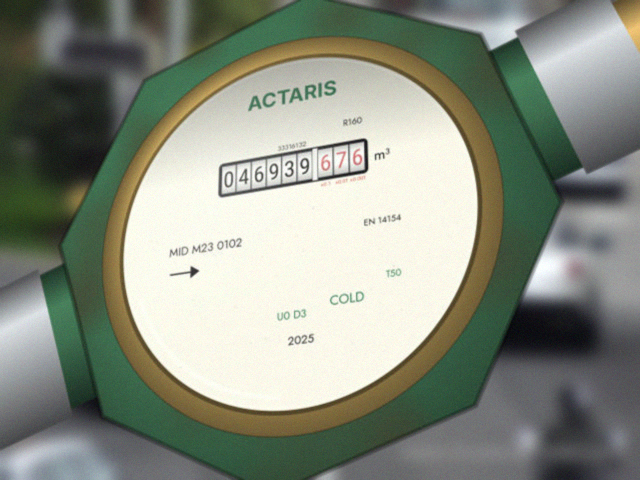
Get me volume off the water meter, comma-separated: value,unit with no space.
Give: 46939.676,m³
